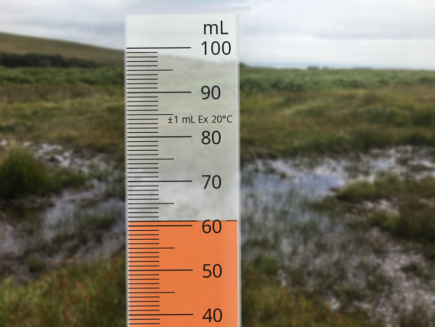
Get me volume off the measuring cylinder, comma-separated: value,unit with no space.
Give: 61,mL
